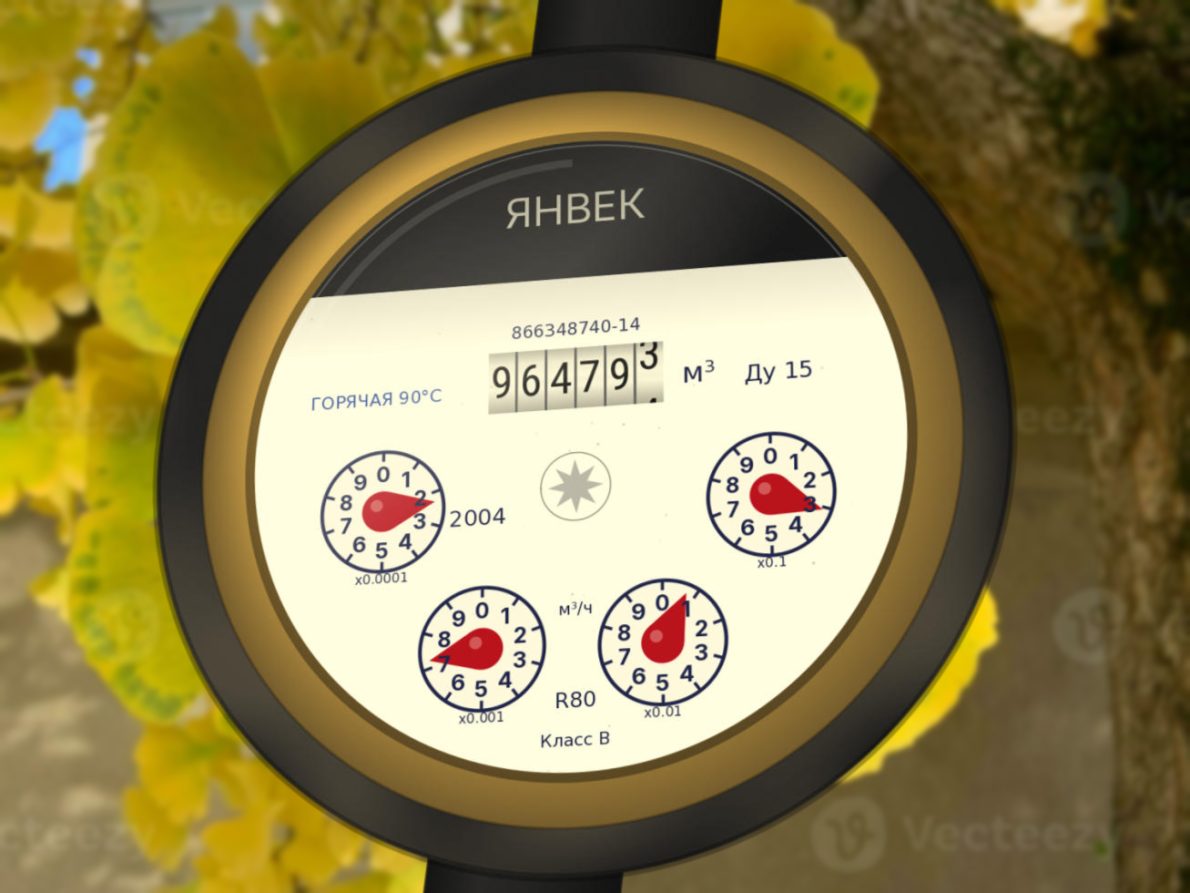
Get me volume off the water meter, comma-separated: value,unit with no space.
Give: 964793.3072,m³
